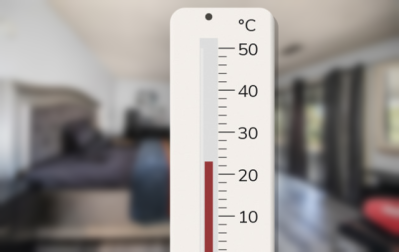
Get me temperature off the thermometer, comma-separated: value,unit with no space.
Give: 23,°C
